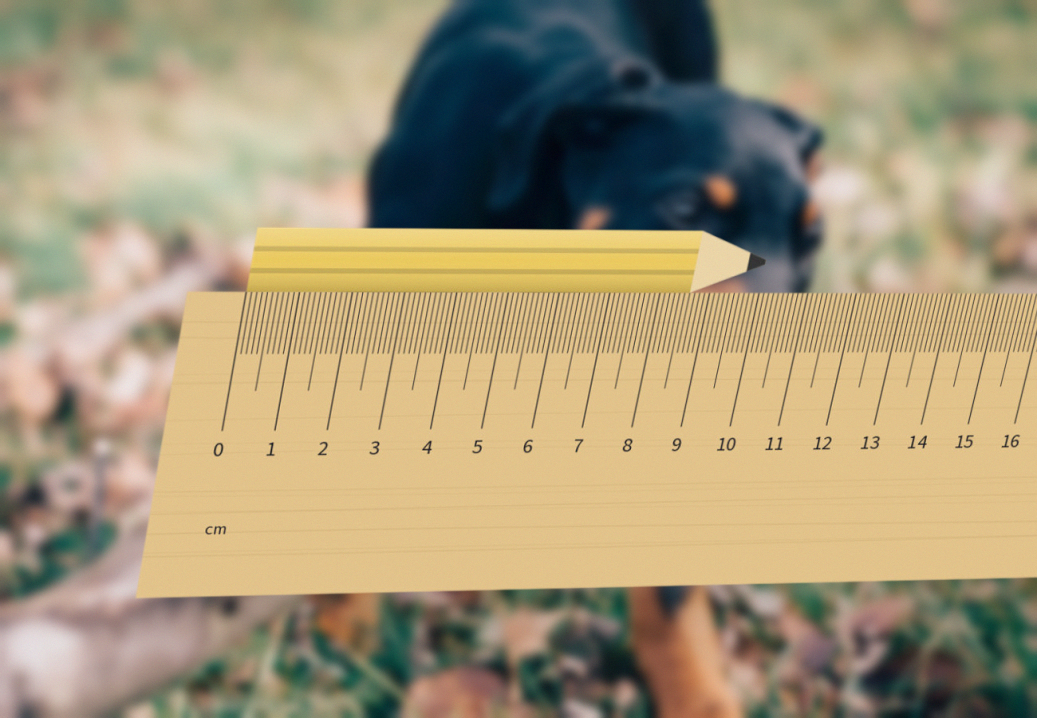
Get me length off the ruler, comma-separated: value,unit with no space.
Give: 10,cm
